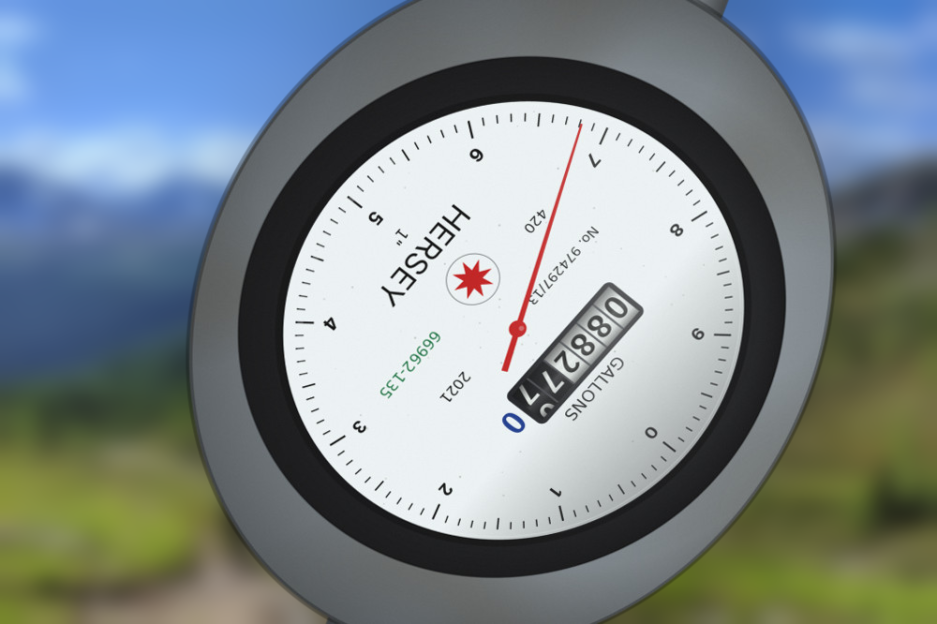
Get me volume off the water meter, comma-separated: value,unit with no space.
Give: 882766.8,gal
